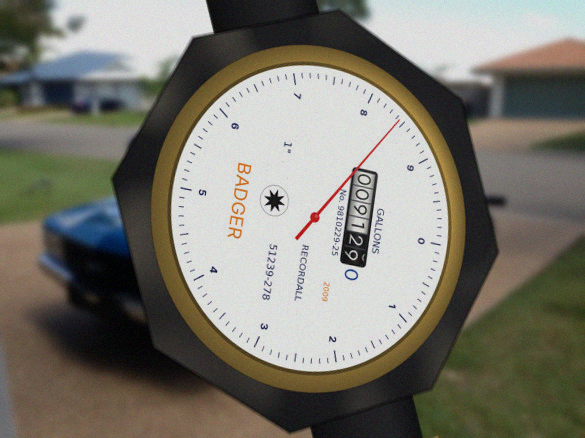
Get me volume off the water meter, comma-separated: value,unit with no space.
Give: 91288.4,gal
